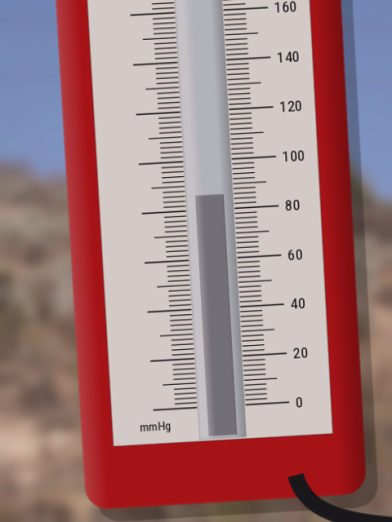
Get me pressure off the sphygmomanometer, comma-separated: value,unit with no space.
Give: 86,mmHg
